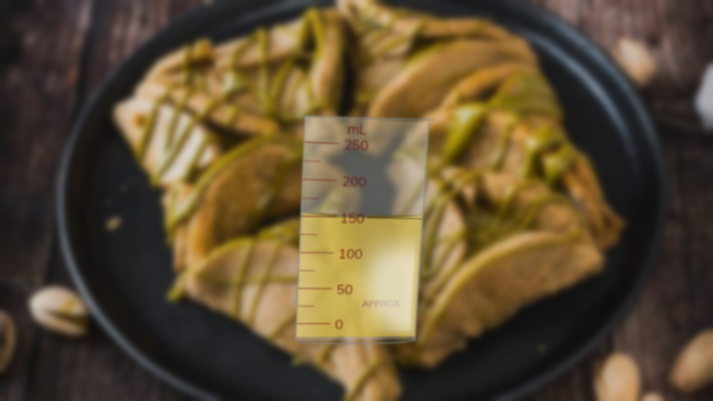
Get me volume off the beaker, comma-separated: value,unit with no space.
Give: 150,mL
